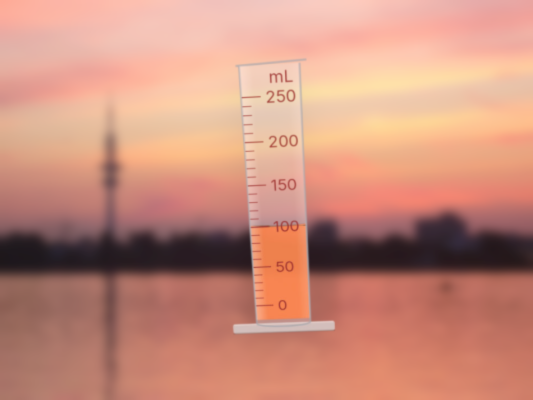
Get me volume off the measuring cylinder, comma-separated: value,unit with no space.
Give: 100,mL
